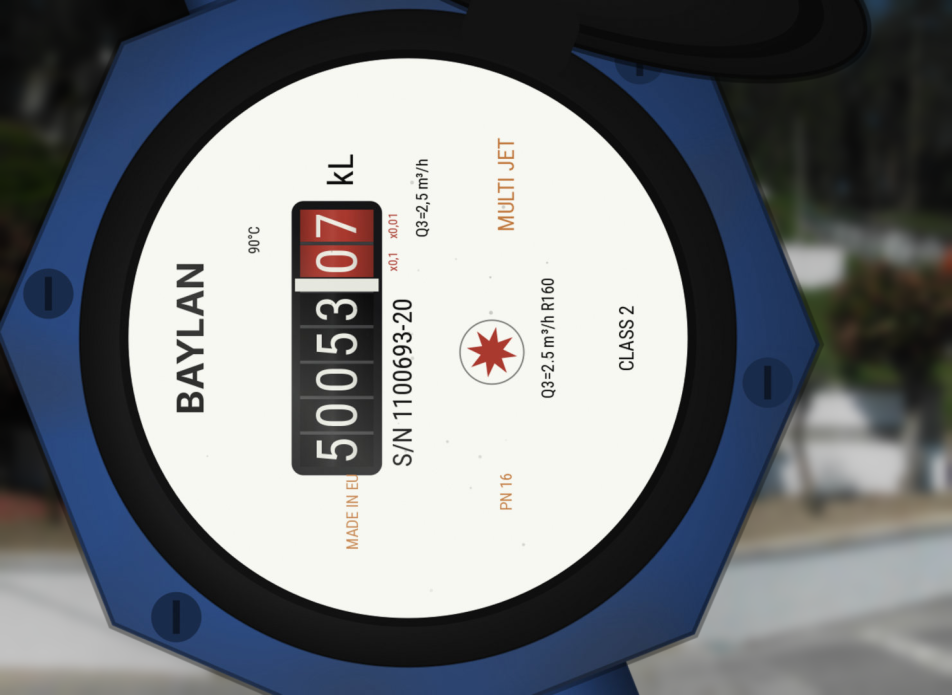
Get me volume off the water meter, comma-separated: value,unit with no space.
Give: 50053.07,kL
